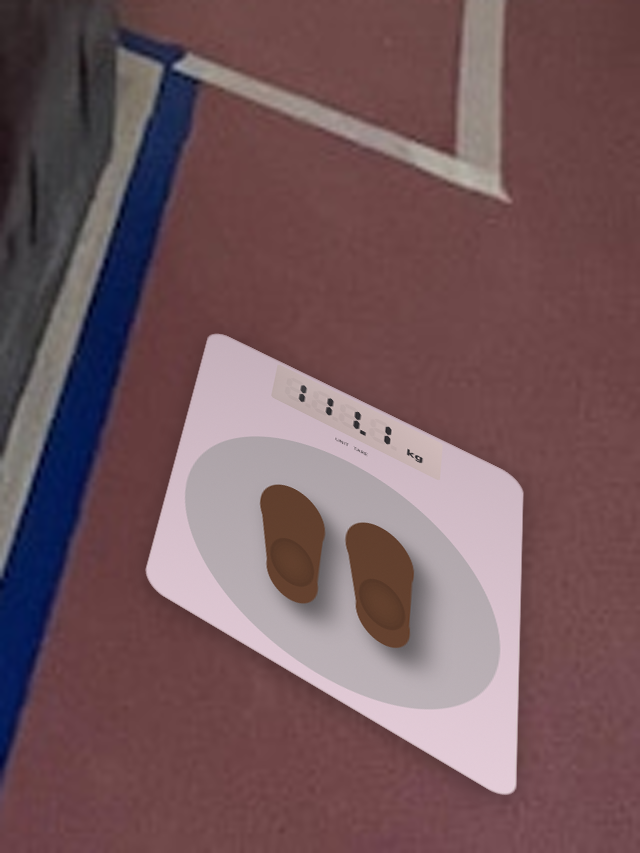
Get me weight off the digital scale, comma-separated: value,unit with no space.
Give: 111.1,kg
